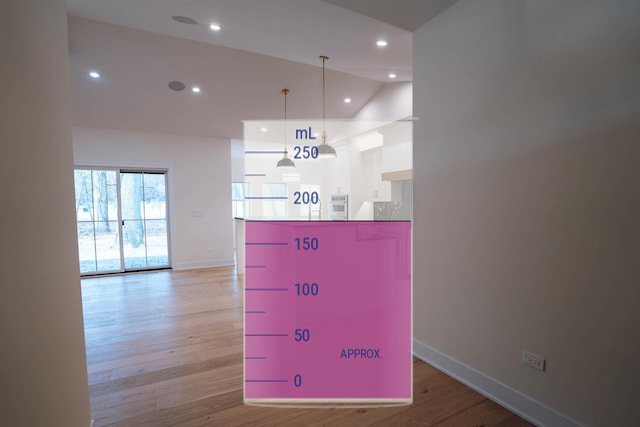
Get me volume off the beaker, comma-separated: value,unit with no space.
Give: 175,mL
